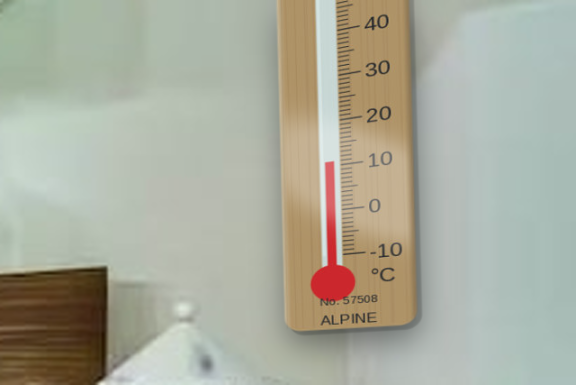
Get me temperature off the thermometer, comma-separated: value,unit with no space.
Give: 11,°C
